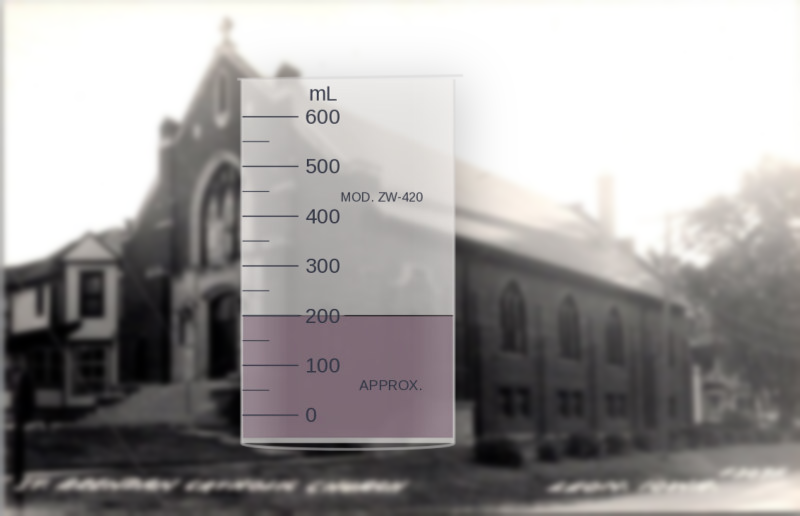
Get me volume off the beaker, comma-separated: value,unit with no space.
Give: 200,mL
